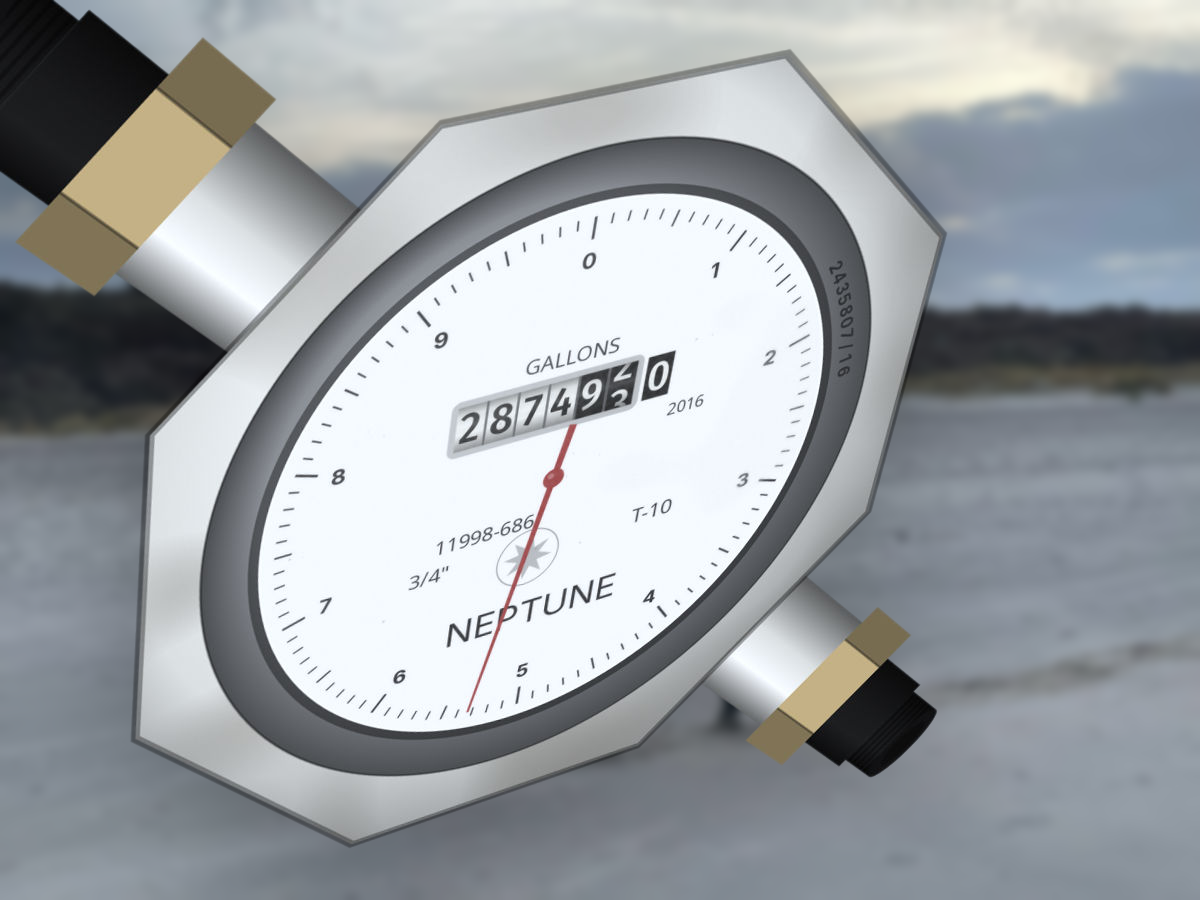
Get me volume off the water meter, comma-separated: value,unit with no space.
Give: 2874925.3,gal
